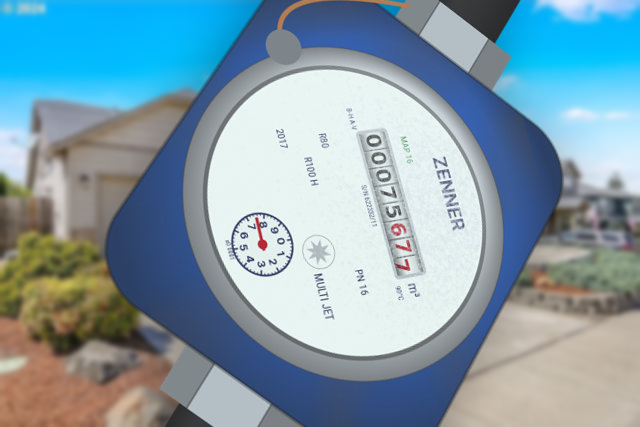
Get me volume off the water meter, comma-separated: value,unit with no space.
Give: 75.6767,m³
